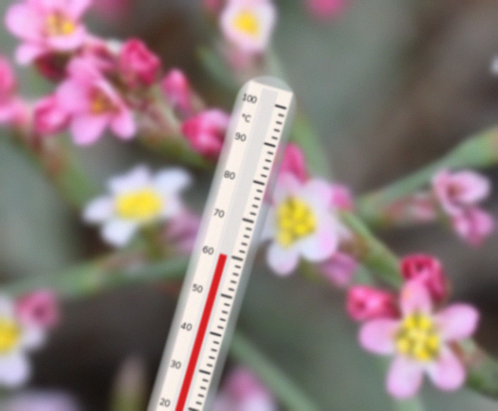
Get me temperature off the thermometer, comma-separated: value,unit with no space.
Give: 60,°C
